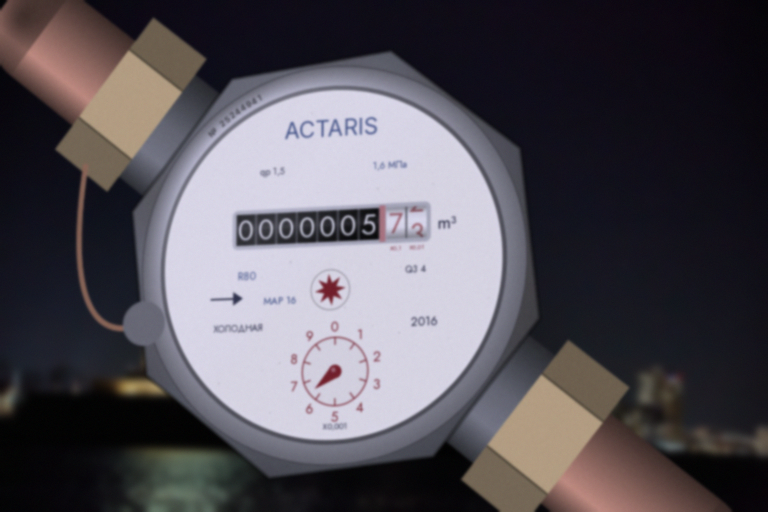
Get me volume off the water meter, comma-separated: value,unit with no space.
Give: 5.726,m³
